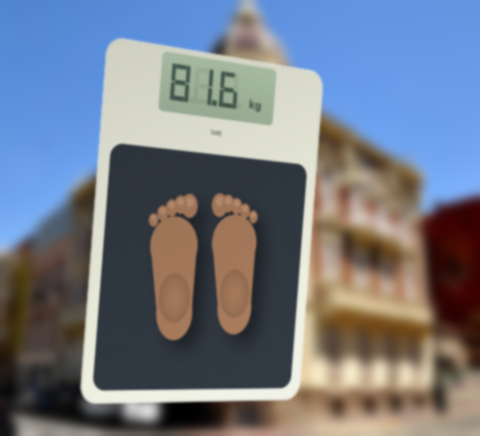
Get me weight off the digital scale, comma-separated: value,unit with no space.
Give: 81.6,kg
